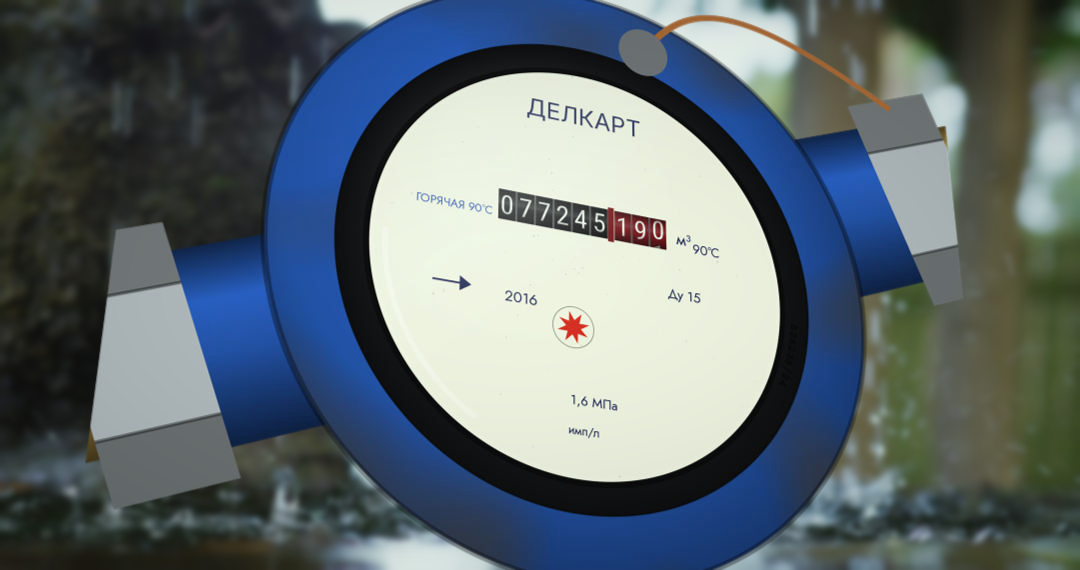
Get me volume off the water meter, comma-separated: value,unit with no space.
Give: 77245.190,m³
